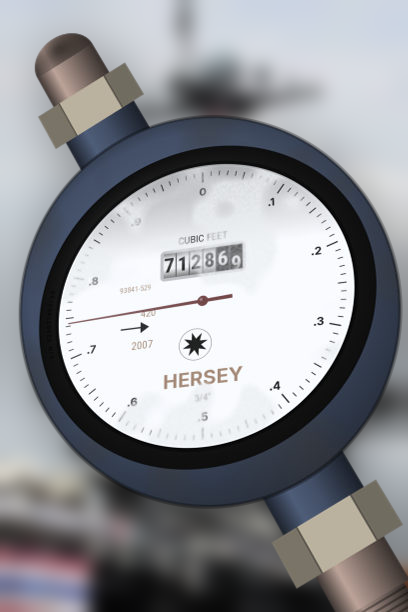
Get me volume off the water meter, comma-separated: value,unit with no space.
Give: 712868.74,ft³
